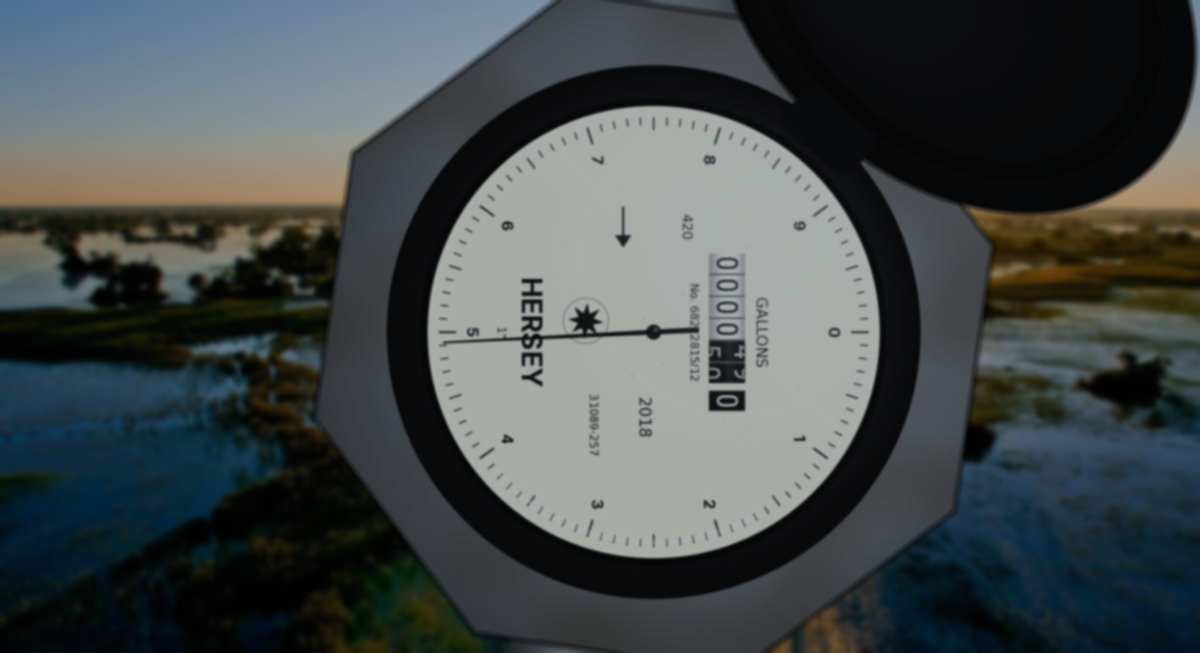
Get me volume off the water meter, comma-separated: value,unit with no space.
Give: 494.9,gal
